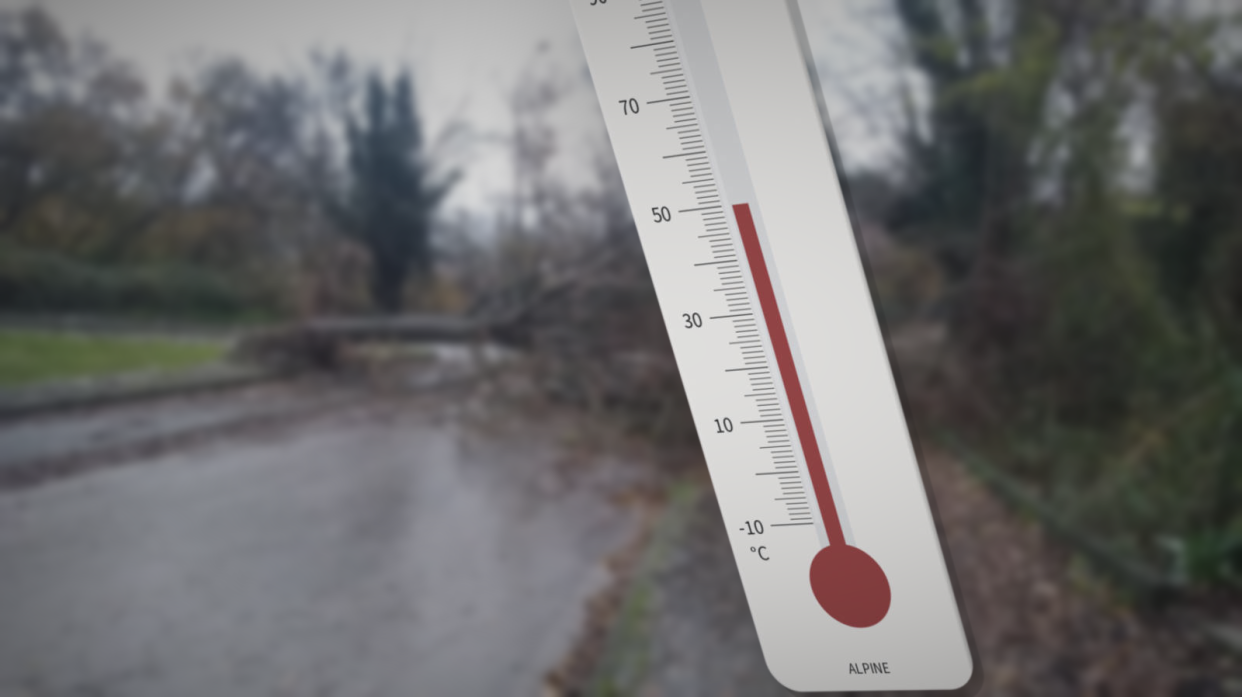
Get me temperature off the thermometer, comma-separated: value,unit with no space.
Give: 50,°C
